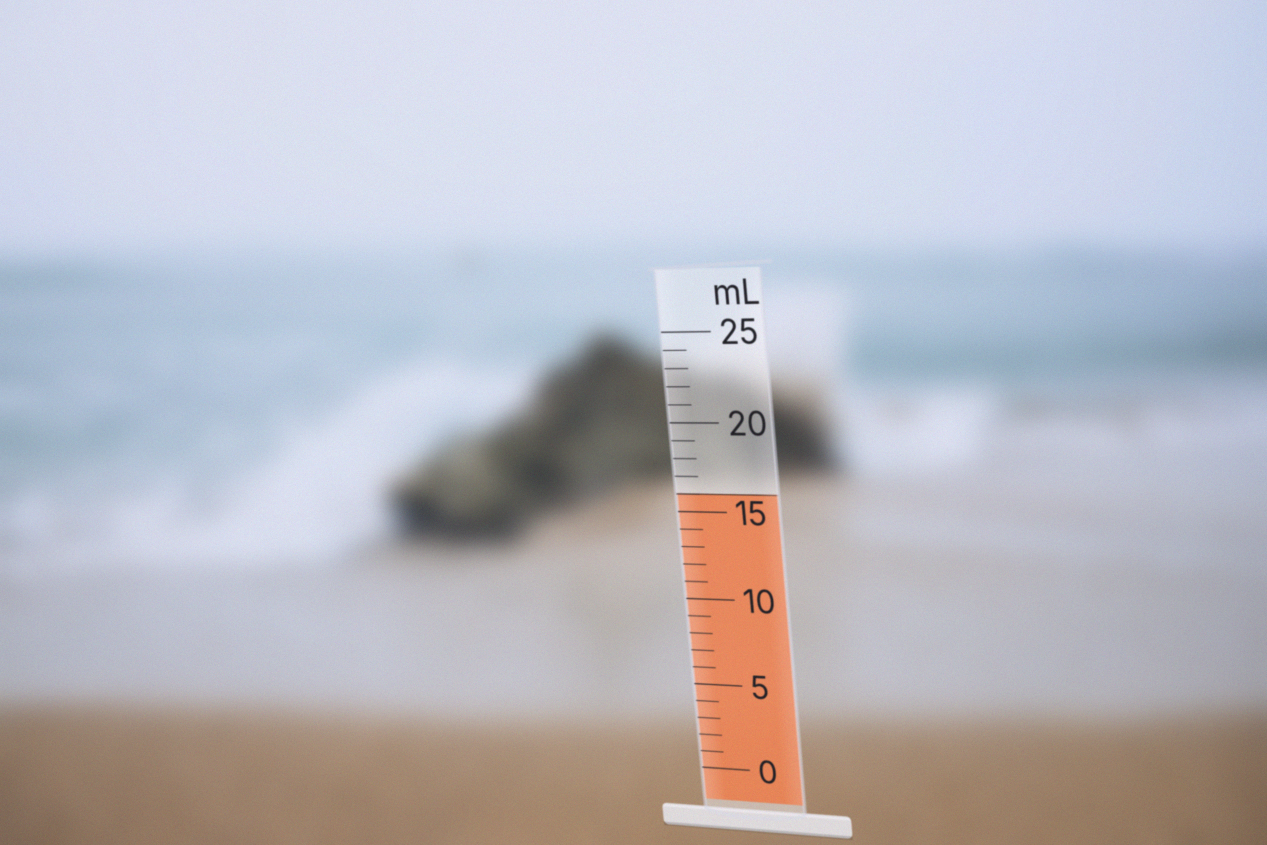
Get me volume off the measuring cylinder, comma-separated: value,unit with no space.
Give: 16,mL
